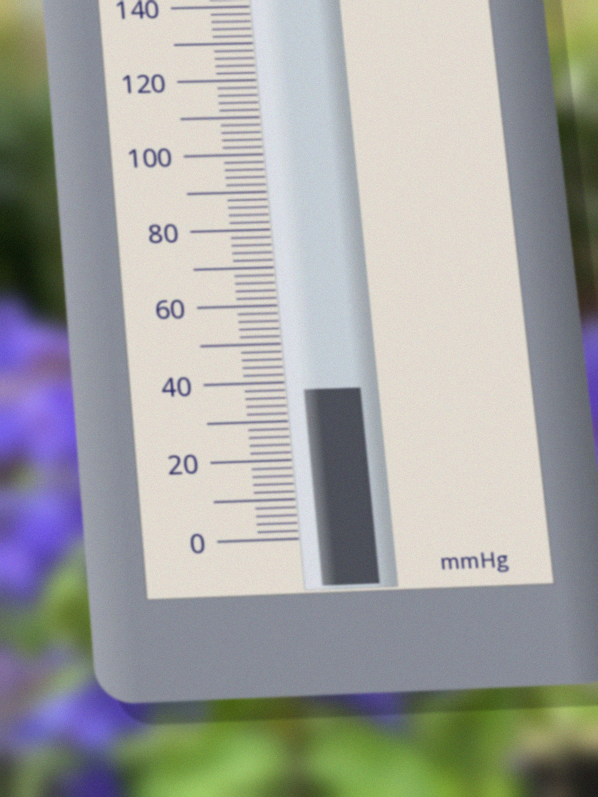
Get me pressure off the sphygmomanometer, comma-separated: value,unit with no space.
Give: 38,mmHg
